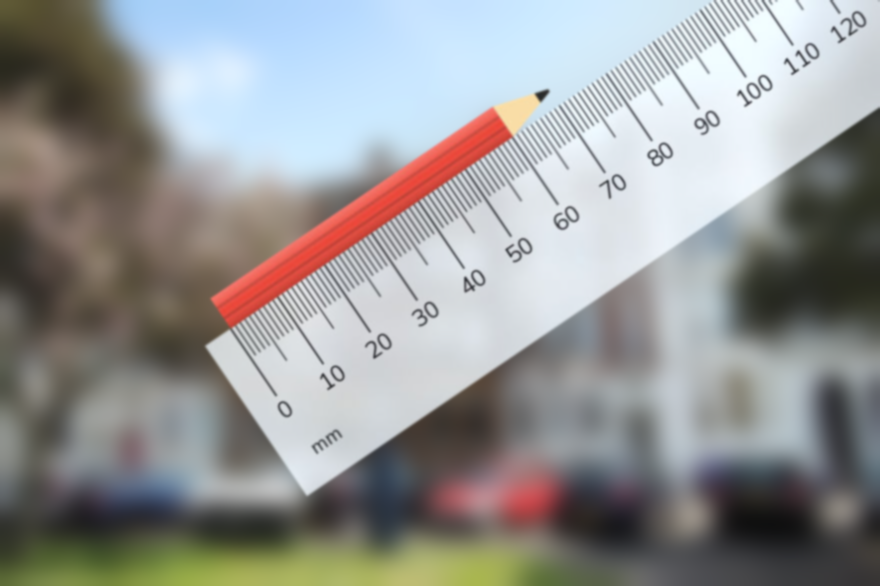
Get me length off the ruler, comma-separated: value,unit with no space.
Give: 70,mm
